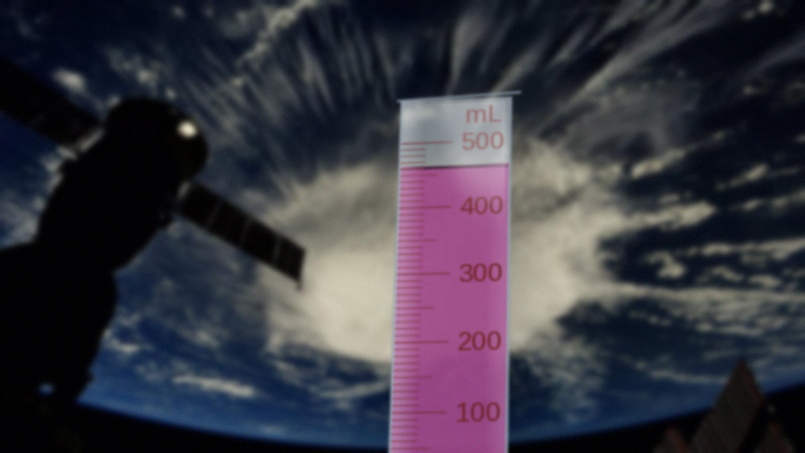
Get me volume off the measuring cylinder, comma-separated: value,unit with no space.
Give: 460,mL
